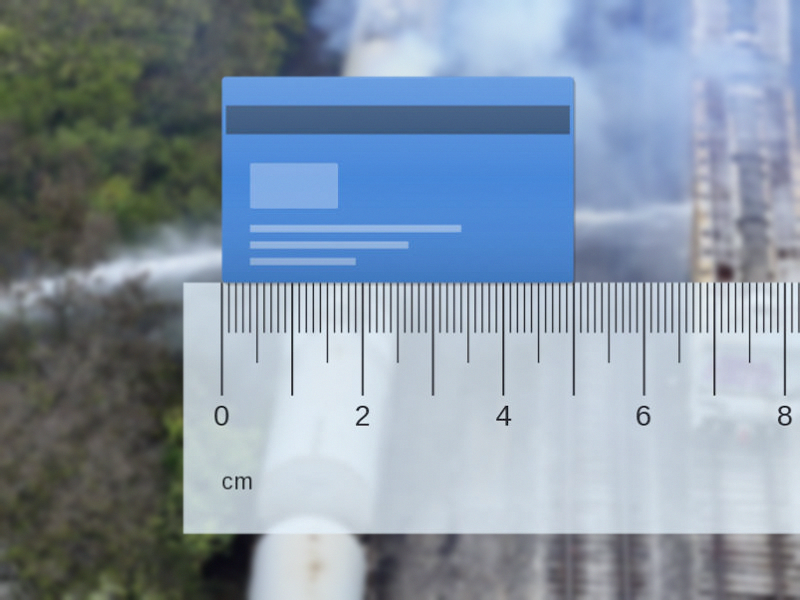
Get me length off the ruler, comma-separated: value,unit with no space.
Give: 5,cm
